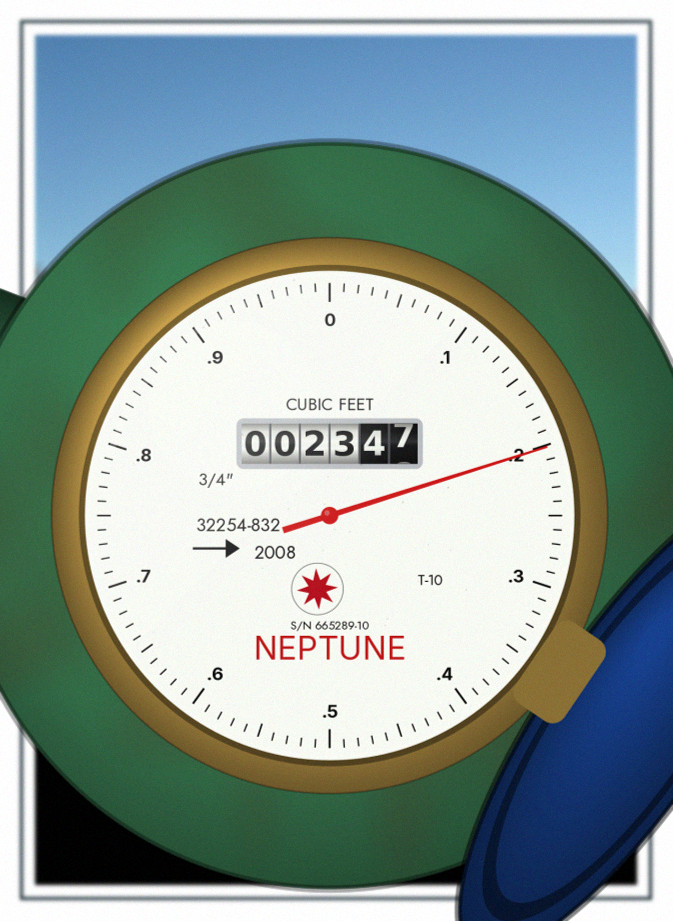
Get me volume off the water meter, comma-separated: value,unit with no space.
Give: 2347.20,ft³
